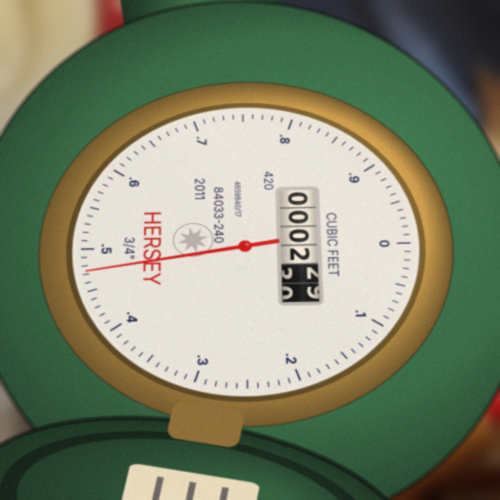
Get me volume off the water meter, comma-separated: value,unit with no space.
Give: 229.47,ft³
